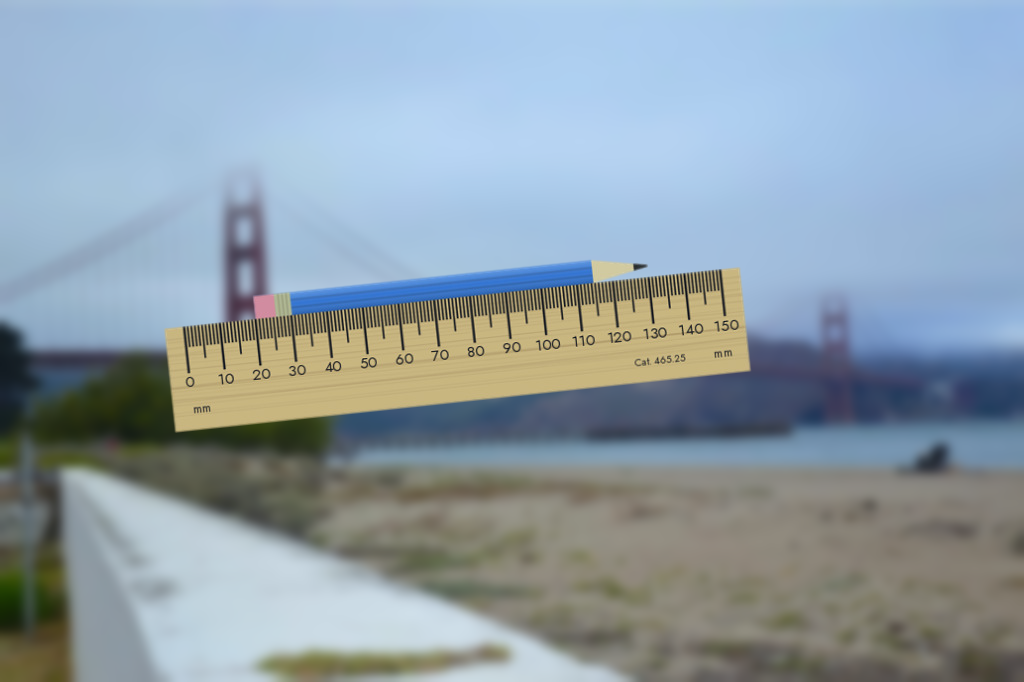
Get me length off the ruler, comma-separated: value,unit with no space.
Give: 110,mm
